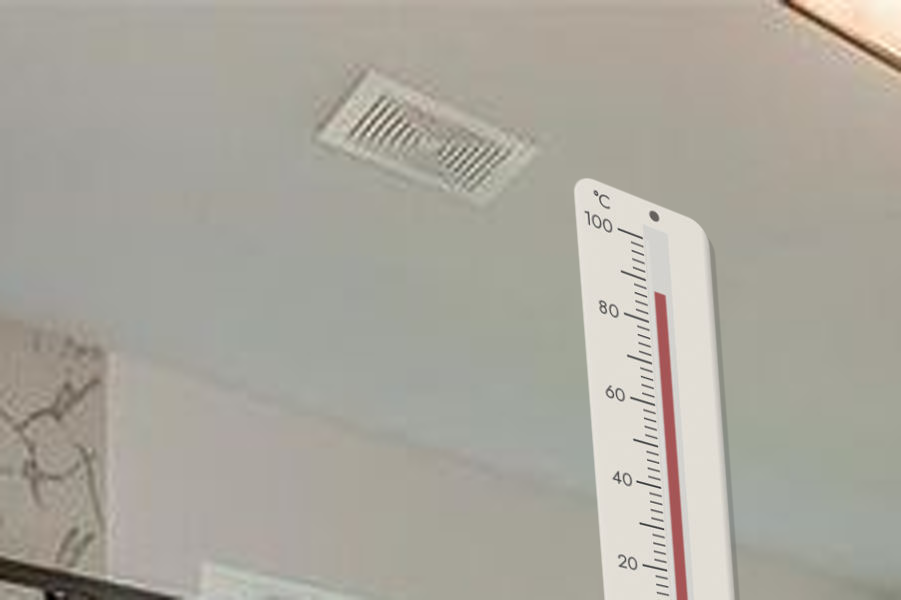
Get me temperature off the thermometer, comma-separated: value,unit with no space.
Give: 88,°C
